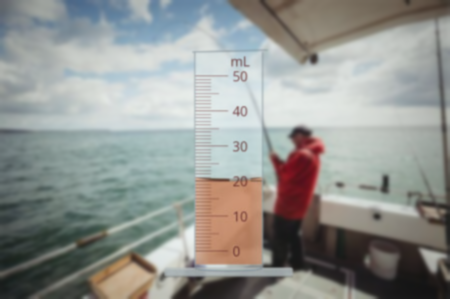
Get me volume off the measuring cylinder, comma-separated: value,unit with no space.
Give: 20,mL
